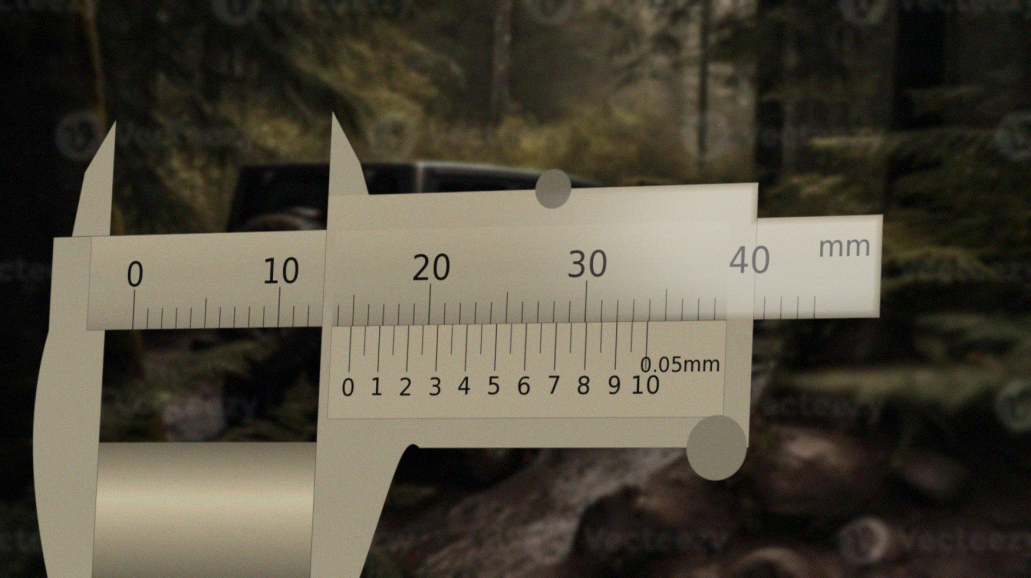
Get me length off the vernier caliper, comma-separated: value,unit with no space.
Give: 14.9,mm
